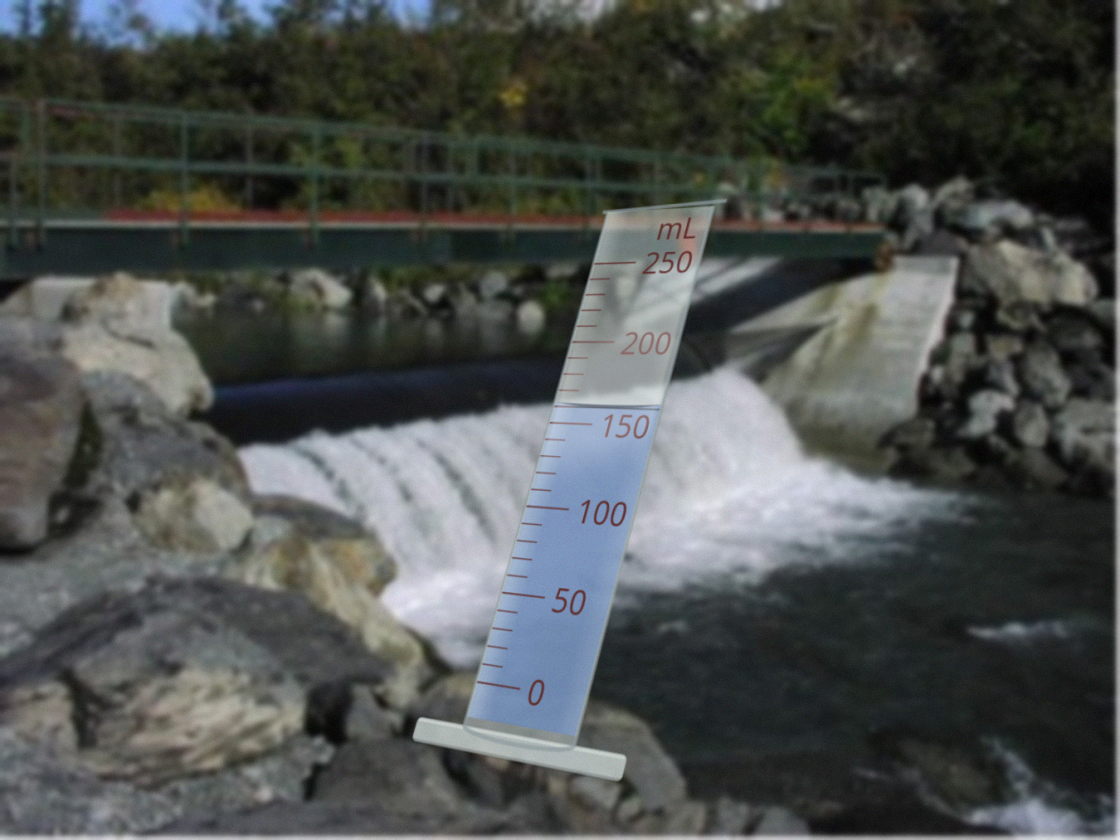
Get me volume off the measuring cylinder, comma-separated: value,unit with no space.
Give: 160,mL
